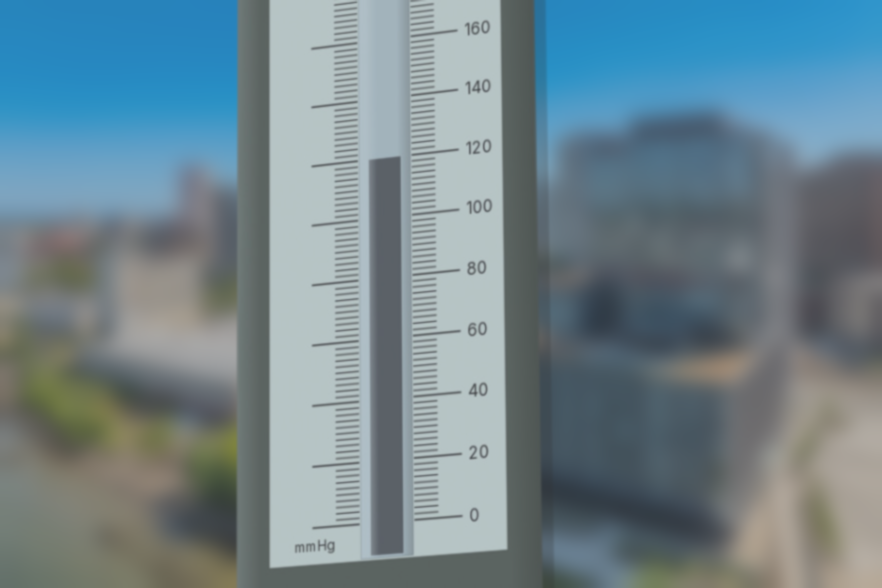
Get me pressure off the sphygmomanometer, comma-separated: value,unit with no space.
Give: 120,mmHg
